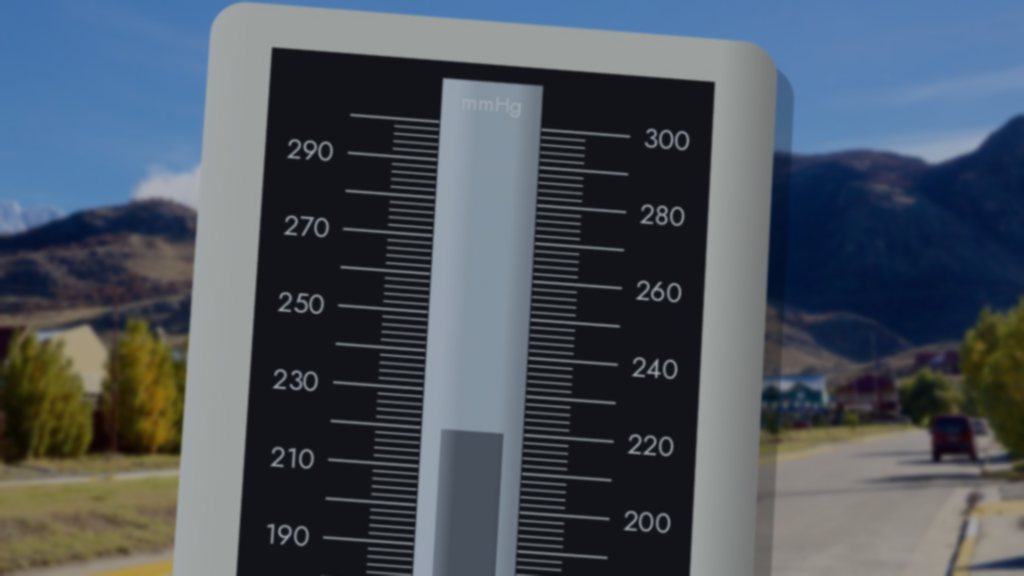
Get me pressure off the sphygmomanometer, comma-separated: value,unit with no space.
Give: 220,mmHg
